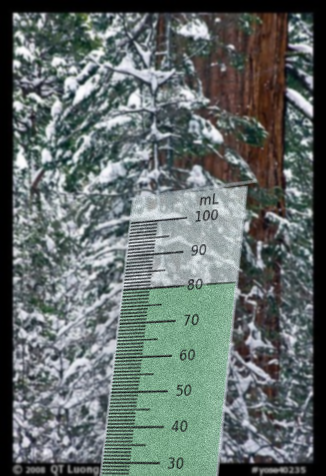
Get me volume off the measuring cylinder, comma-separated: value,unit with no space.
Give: 80,mL
